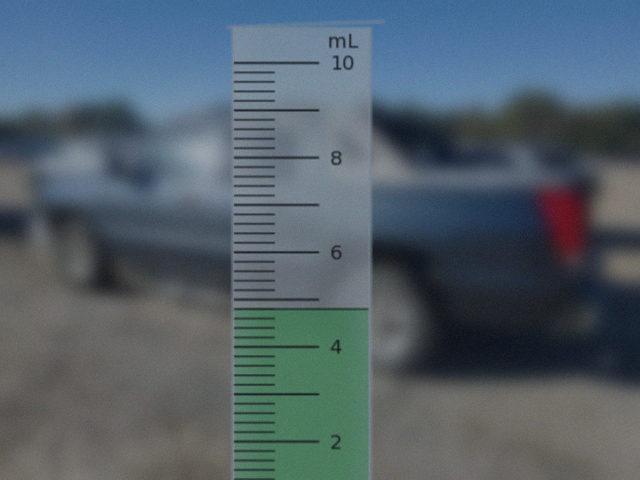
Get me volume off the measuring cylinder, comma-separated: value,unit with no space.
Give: 4.8,mL
